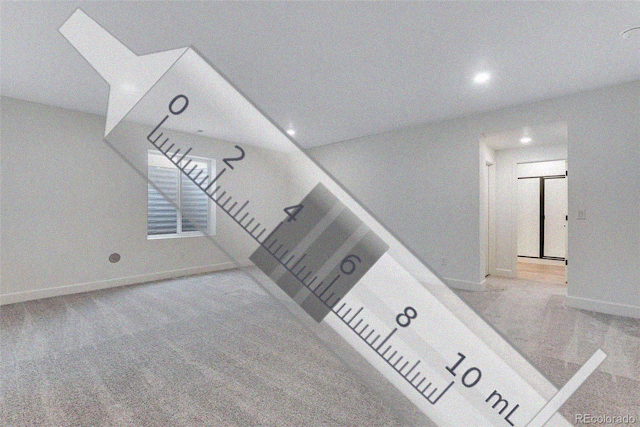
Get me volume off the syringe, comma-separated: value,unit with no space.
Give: 4,mL
